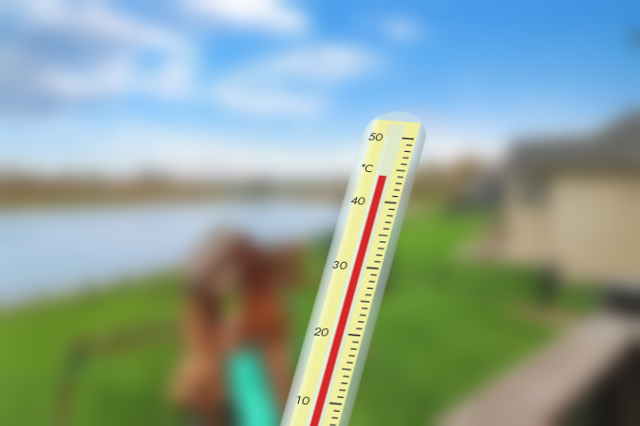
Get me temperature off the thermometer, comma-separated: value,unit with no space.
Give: 44,°C
